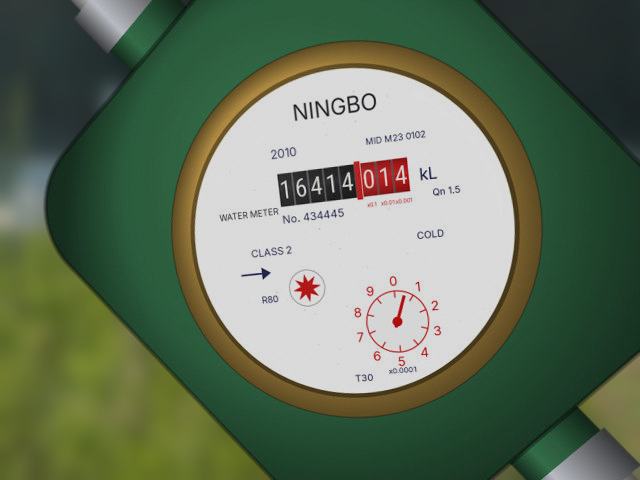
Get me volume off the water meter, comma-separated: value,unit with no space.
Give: 16414.0140,kL
